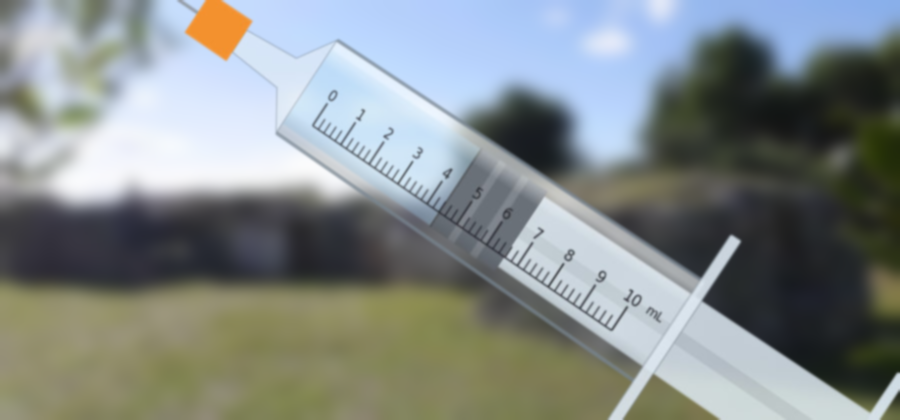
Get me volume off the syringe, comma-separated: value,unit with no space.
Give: 4.4,mL
